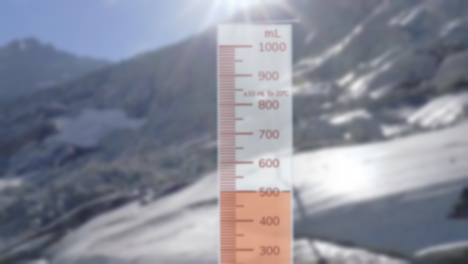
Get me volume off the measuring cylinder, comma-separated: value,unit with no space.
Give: 500,mL
